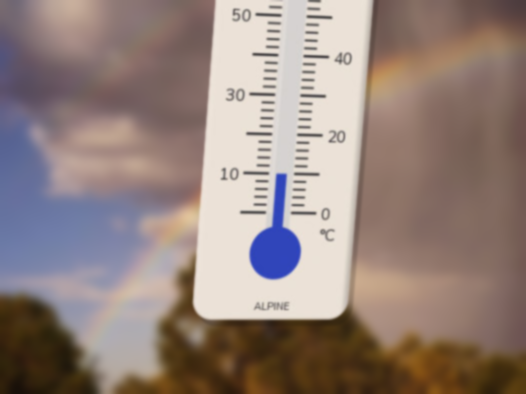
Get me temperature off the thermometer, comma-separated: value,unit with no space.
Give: 10,°C
